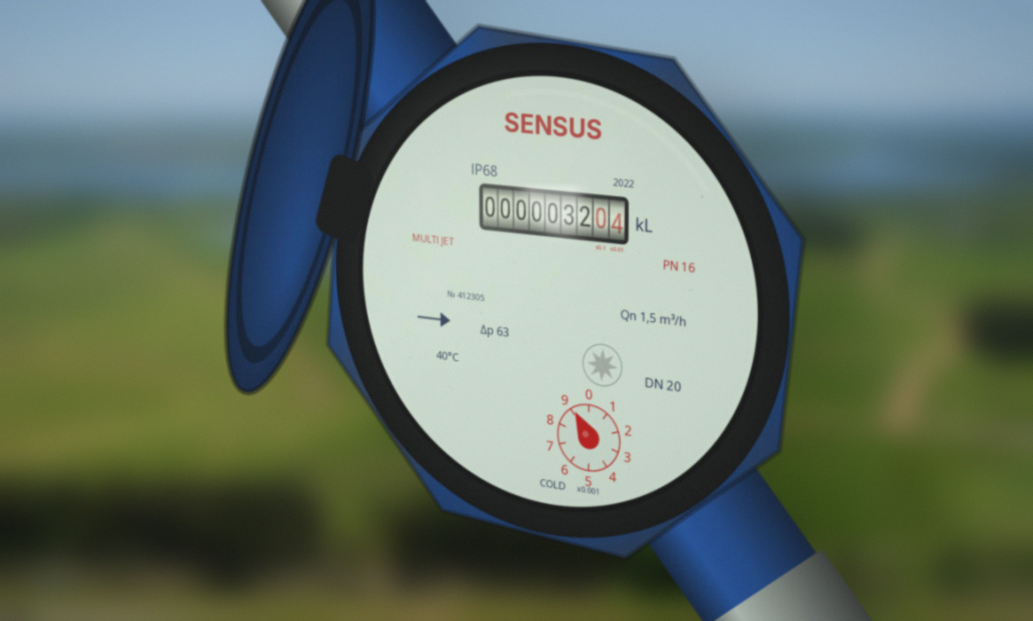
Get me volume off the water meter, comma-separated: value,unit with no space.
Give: 32.039,kL
